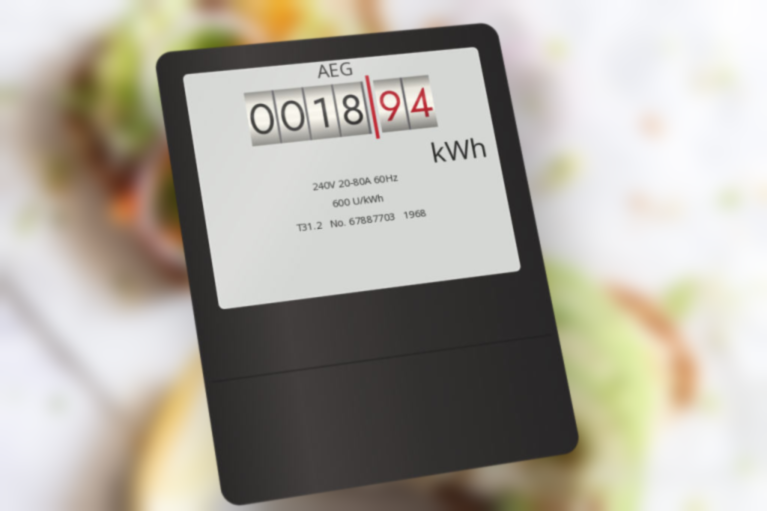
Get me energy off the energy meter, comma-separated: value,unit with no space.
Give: 18.94,kWh
